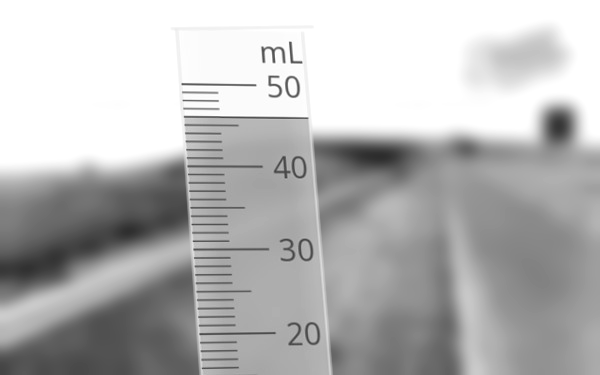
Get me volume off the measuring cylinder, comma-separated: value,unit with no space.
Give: 46,mL
